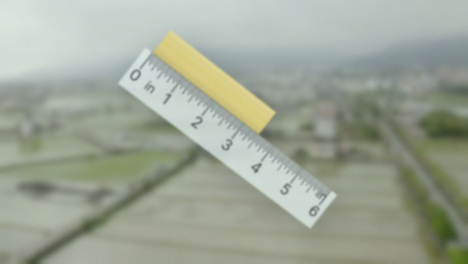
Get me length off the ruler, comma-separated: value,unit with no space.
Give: 3.5,in
